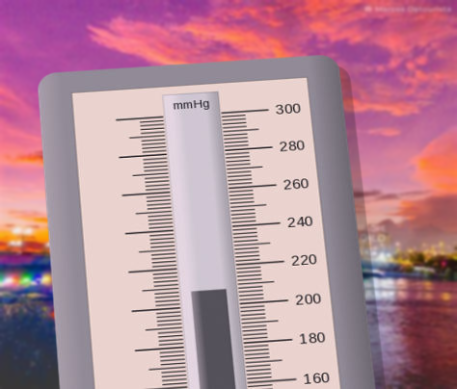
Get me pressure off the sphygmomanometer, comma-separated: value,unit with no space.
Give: 208,mmHg
